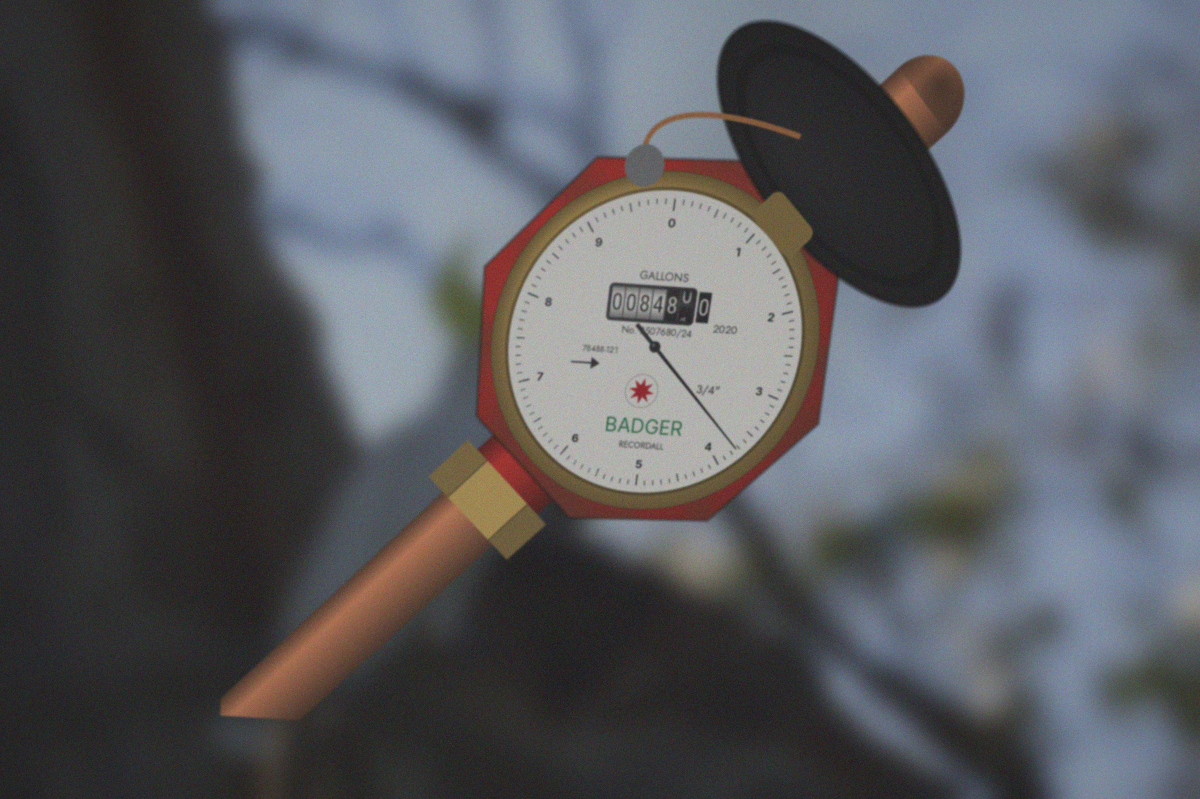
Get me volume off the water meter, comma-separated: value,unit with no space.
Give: 84803.7,gal
